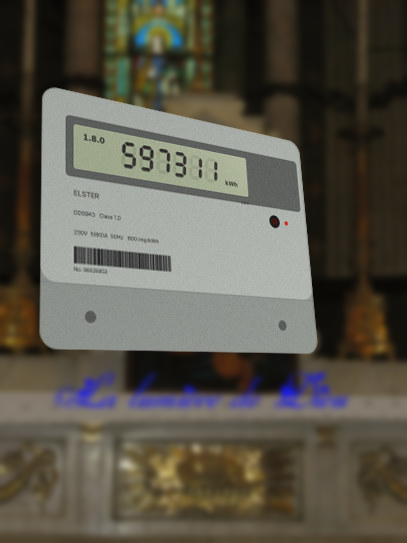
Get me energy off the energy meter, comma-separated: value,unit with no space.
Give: 597311,kWh
